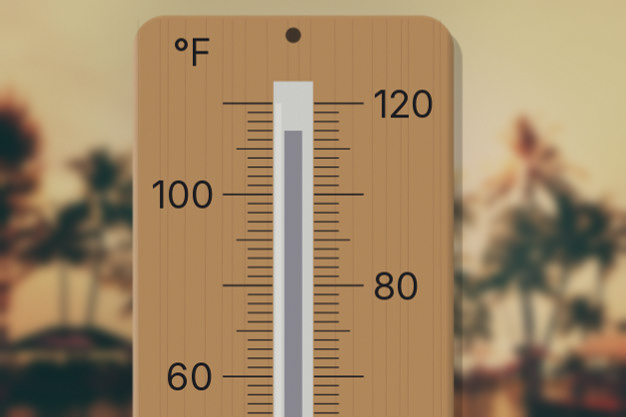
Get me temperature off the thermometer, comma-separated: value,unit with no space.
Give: 114,°F
